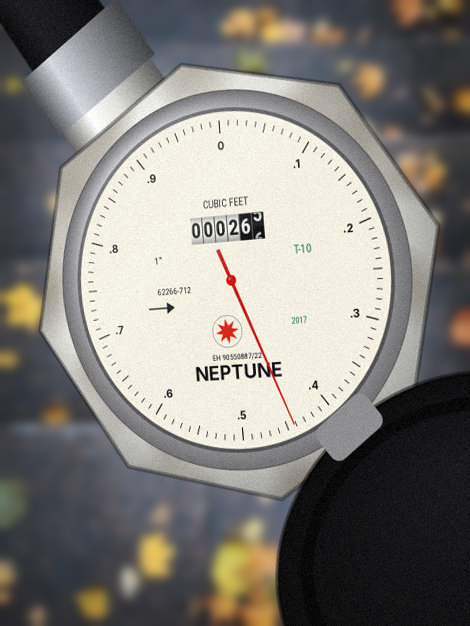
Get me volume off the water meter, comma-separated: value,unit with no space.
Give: 265.44,ft³
